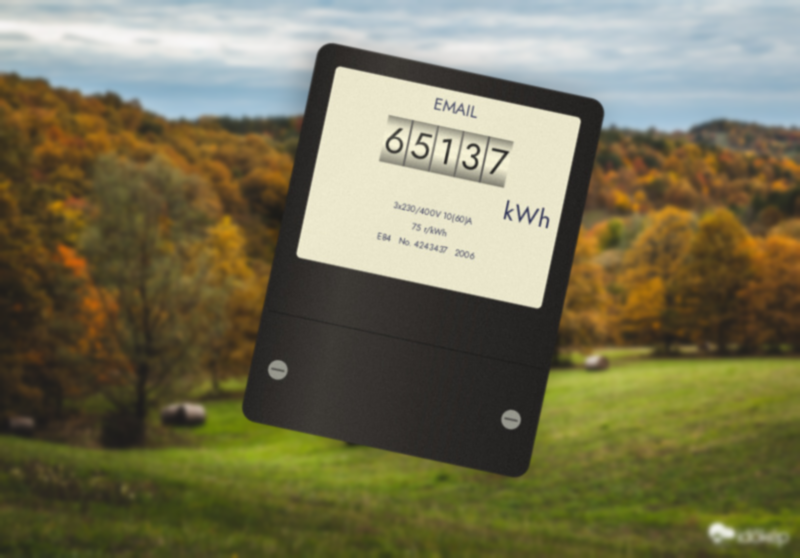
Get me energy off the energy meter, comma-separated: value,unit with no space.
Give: 65137,kWh
